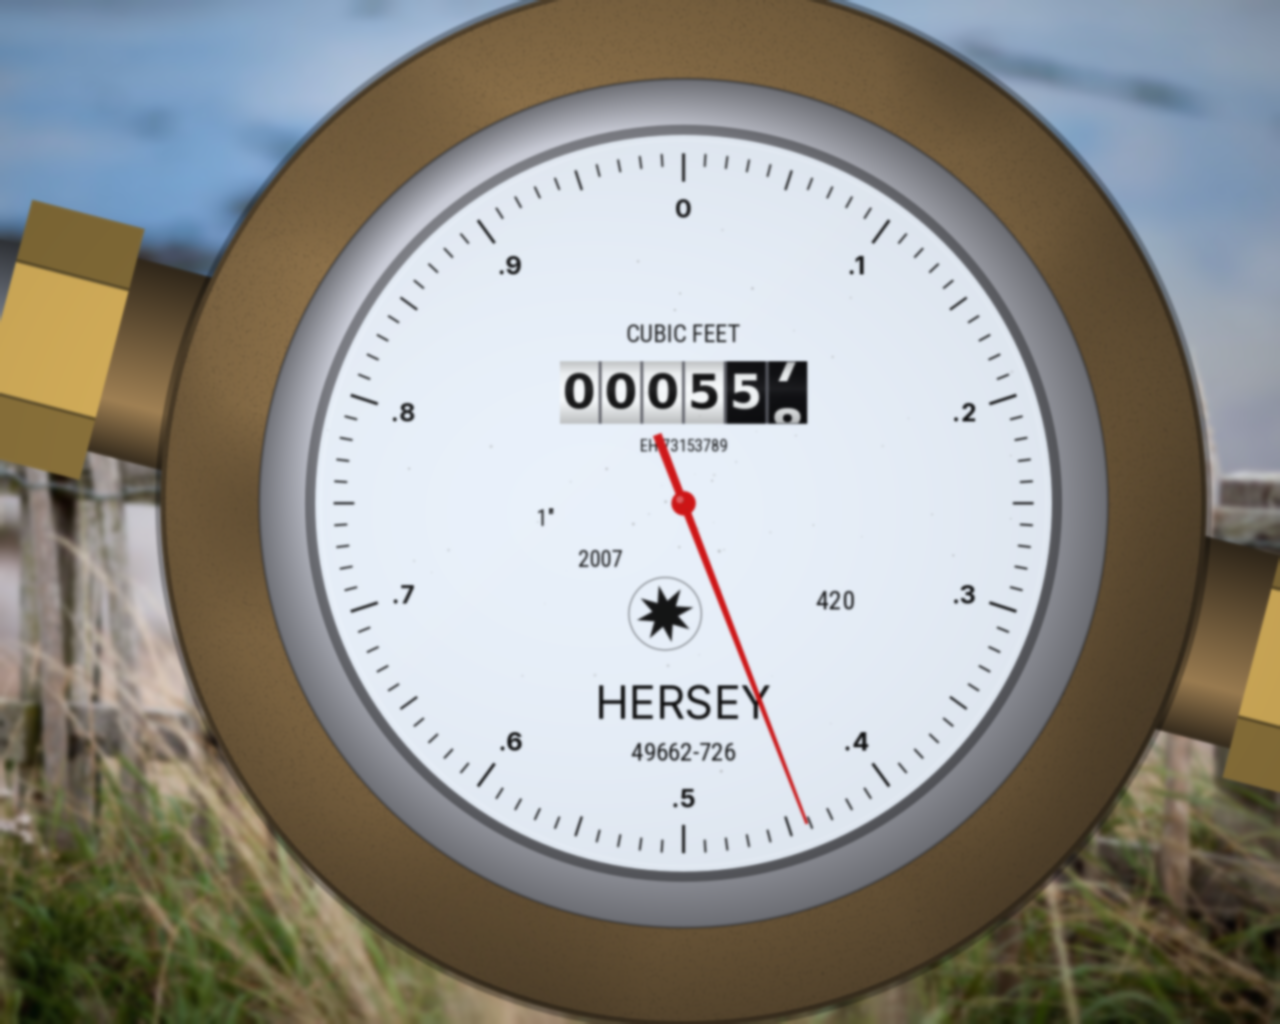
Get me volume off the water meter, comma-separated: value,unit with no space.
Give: 557.44,ft³
